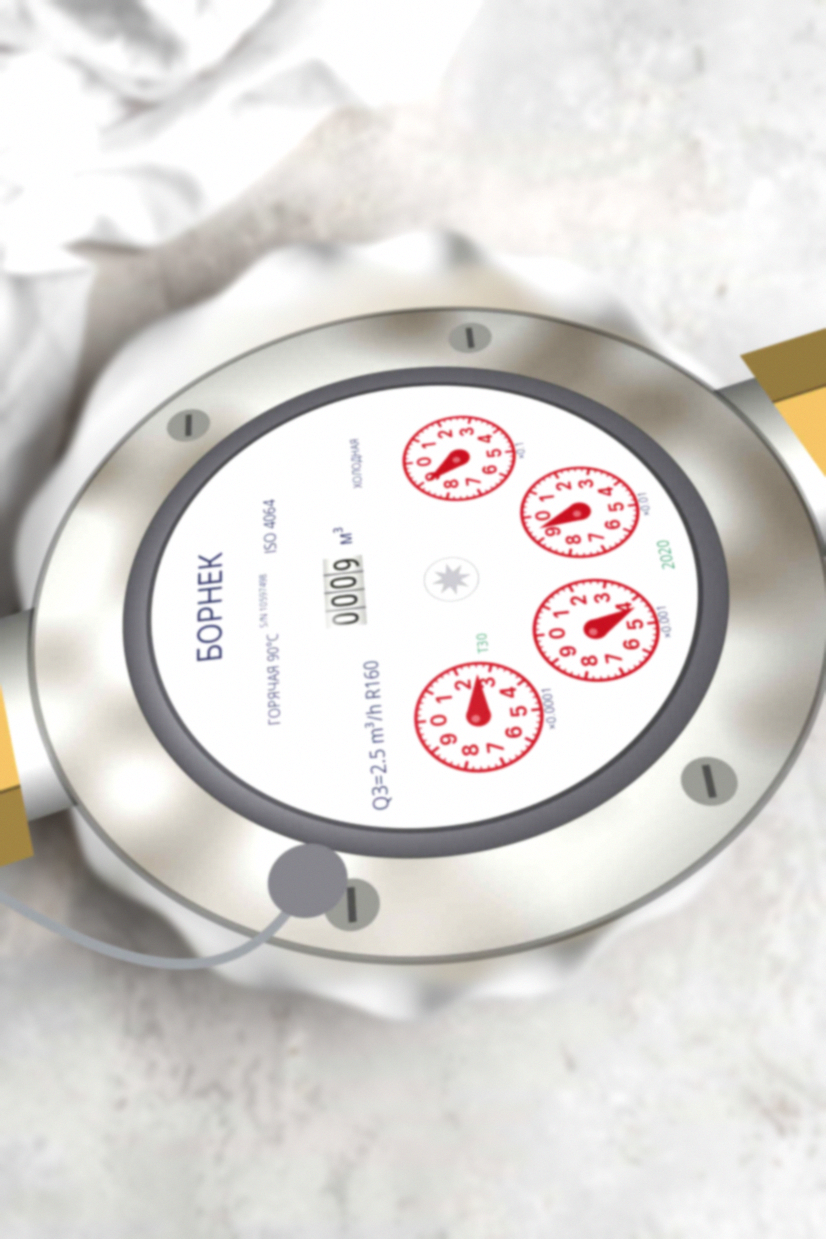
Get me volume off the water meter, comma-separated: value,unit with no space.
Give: 8.8942,m³
